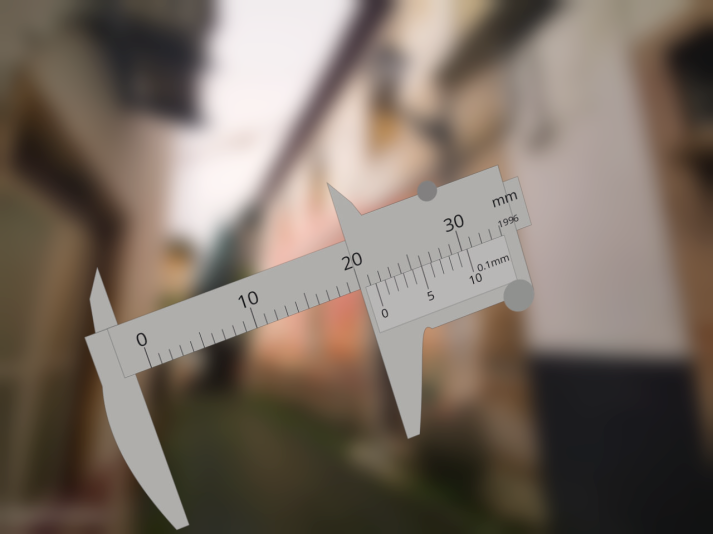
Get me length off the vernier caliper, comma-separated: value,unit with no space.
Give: 21.5,mm
